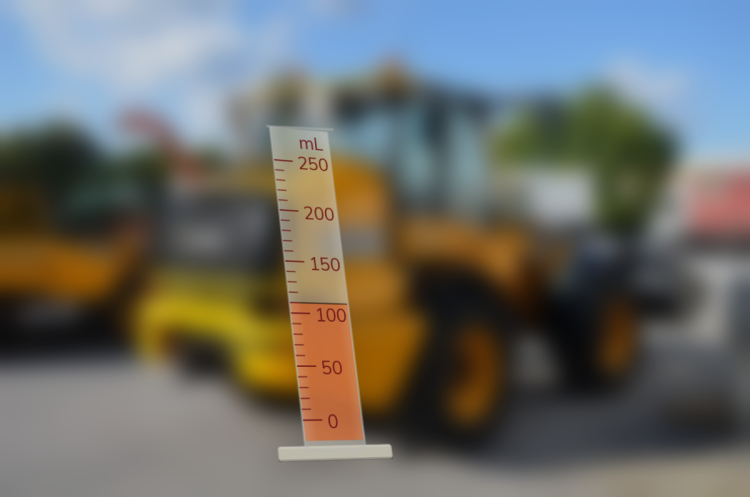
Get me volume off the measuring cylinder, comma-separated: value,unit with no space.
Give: 110,mL
